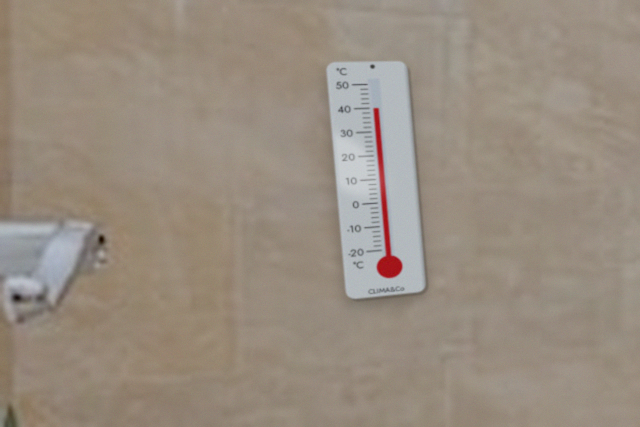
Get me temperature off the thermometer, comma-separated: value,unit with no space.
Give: 40,°C
